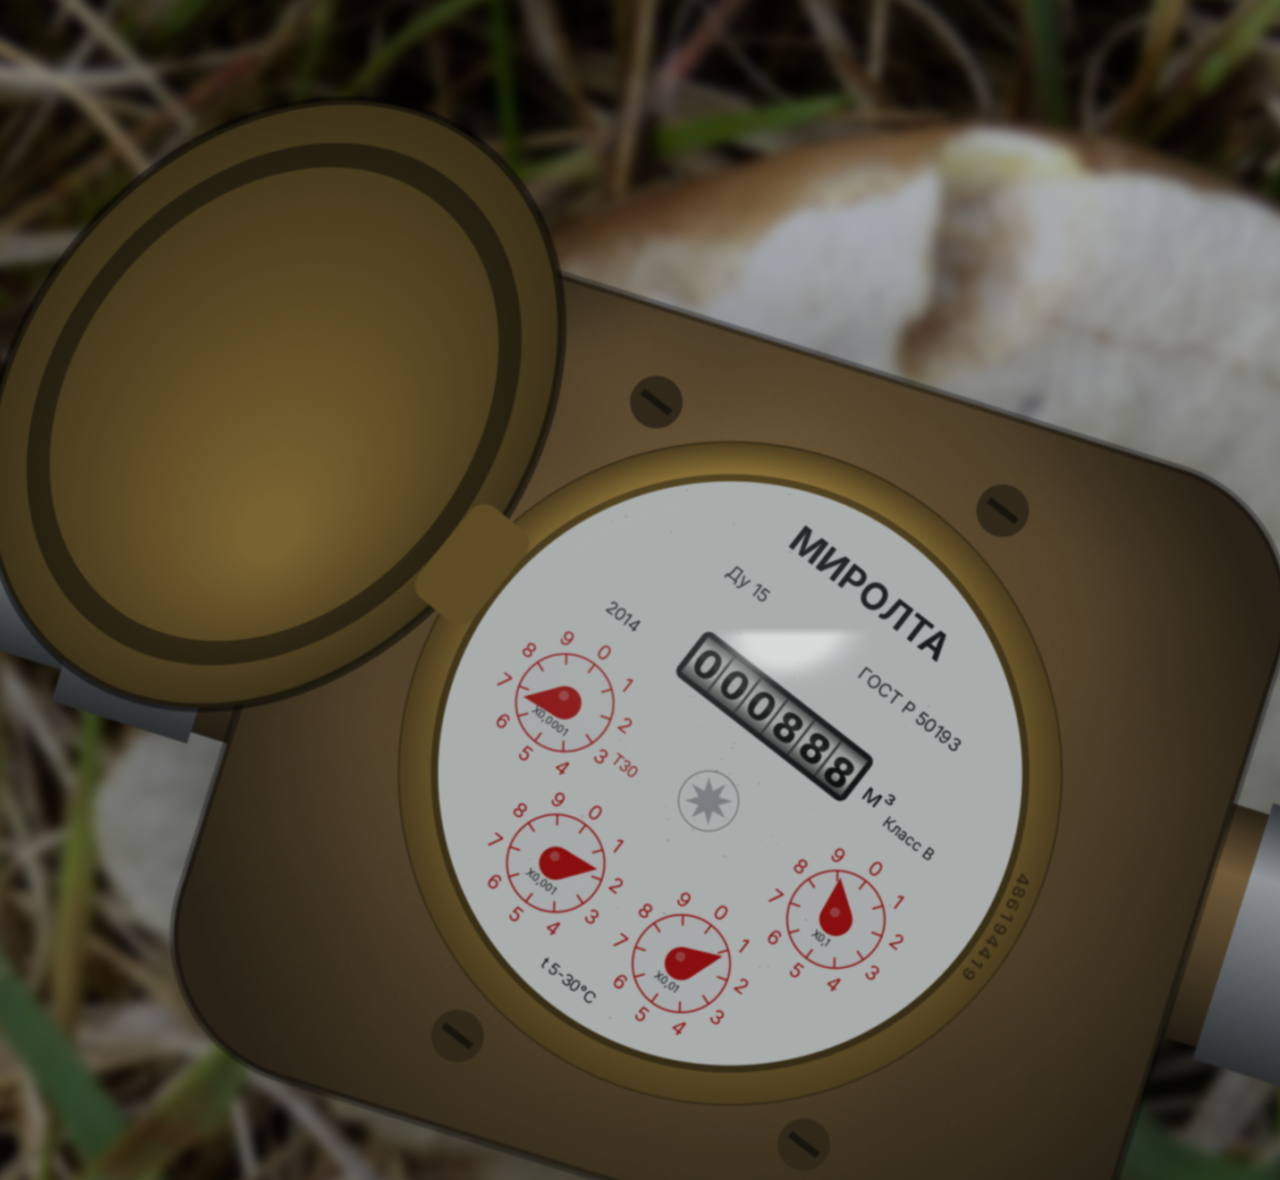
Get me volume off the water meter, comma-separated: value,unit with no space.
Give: 887.9116,m³
